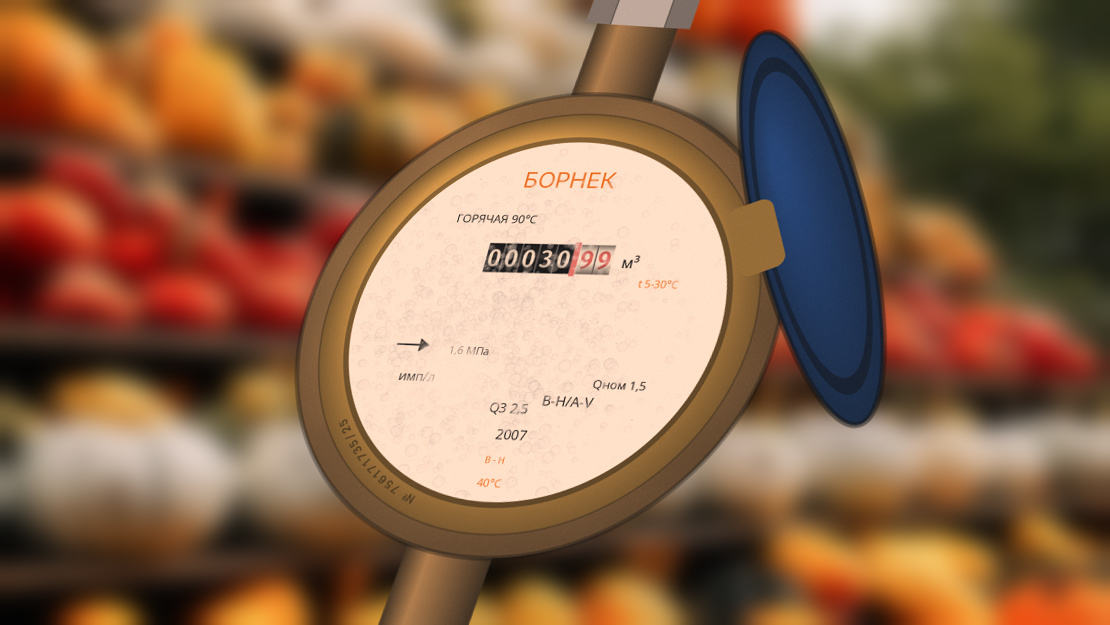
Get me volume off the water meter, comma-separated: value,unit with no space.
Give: 30.99,m³
